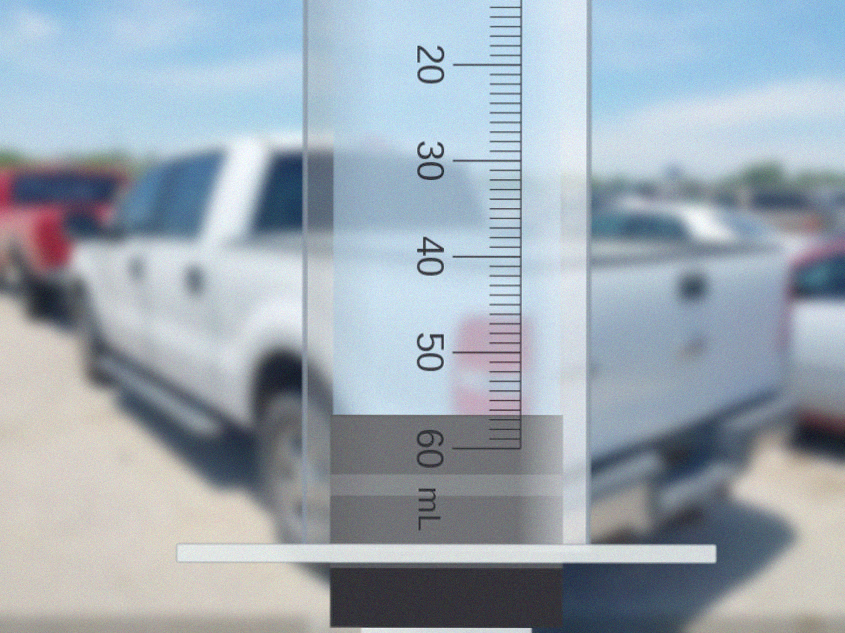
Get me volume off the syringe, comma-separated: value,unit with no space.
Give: 56.5,mL
